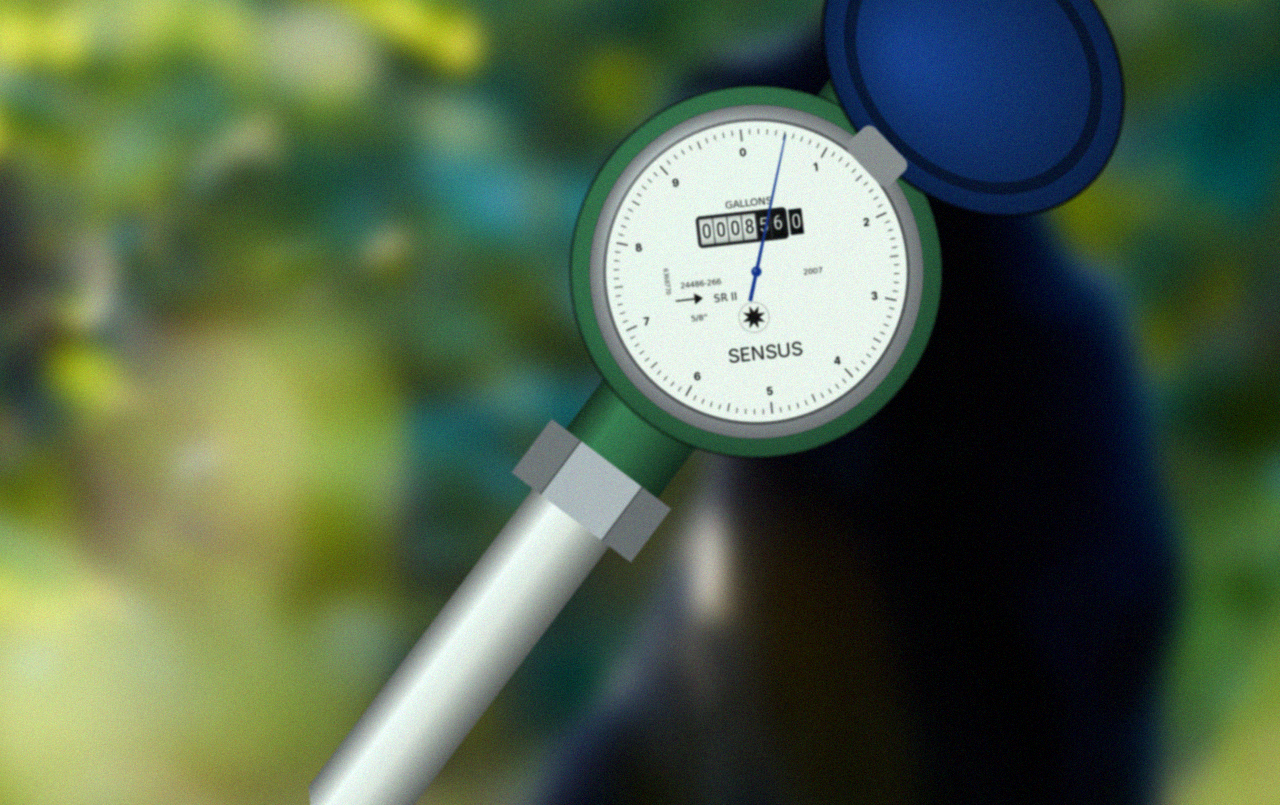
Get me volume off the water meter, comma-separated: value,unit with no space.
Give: 8560.5,gal
